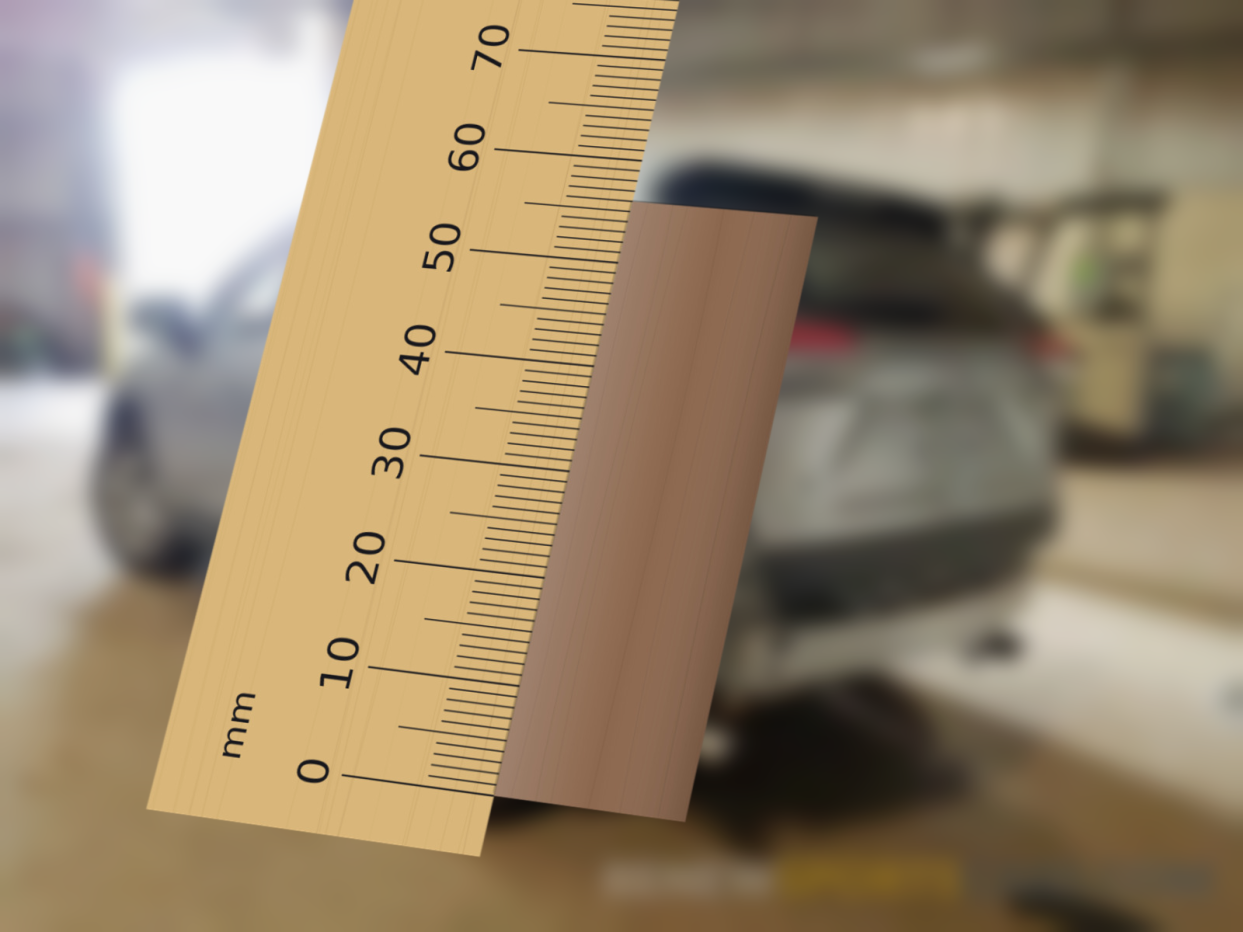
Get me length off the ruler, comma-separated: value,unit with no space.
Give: 56,mm
